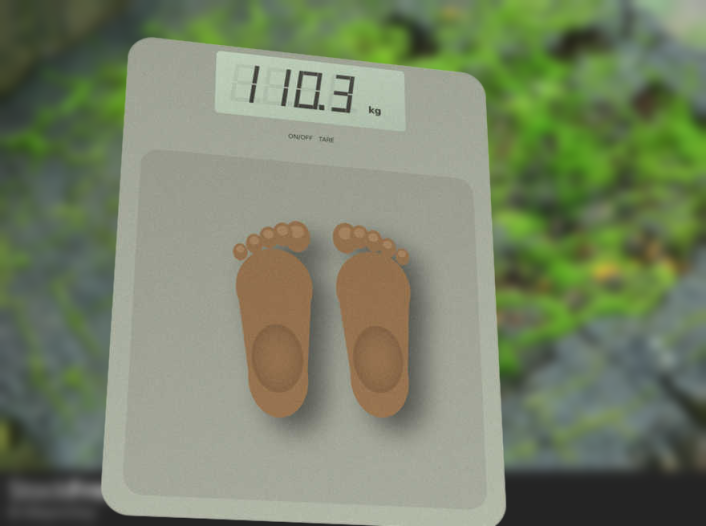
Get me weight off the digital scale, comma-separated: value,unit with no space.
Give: 110.3,kg
